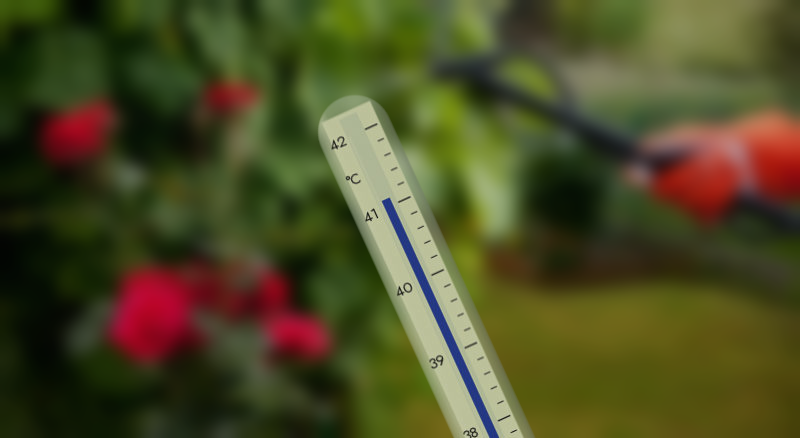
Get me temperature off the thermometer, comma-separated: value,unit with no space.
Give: 41.1,°C
